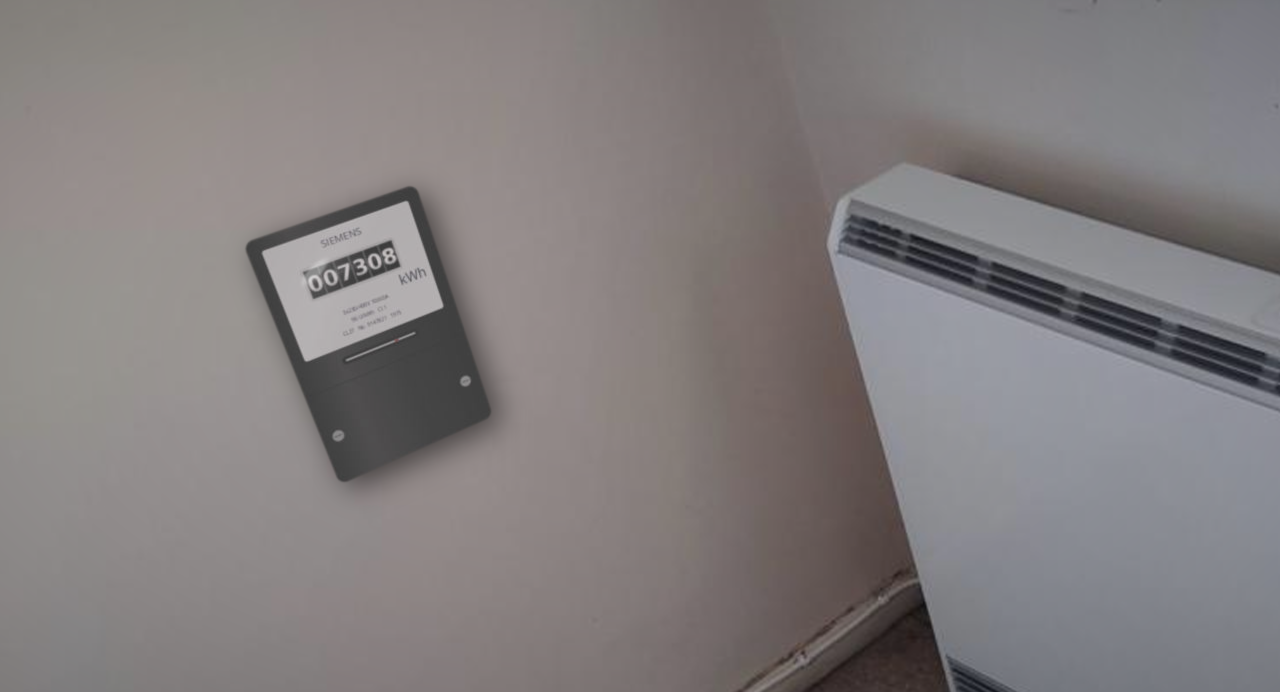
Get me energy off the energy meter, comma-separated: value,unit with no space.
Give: 7308,kWh
